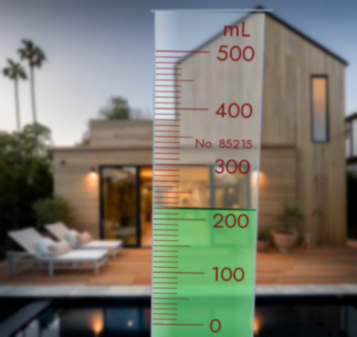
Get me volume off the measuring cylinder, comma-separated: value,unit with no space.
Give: 220,mL
